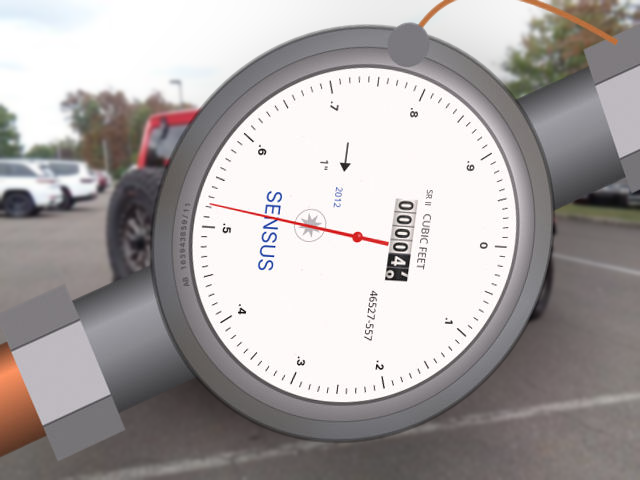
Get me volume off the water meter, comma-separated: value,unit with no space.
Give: 47.52,ft³
